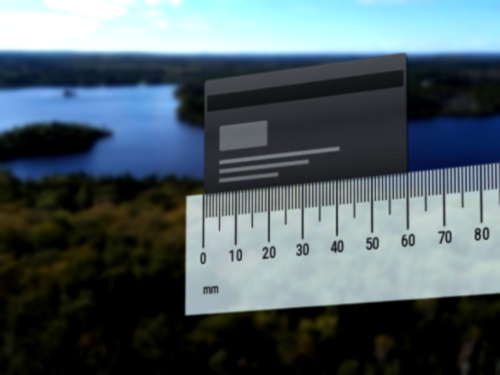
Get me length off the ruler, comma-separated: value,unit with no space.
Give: 60,mm
